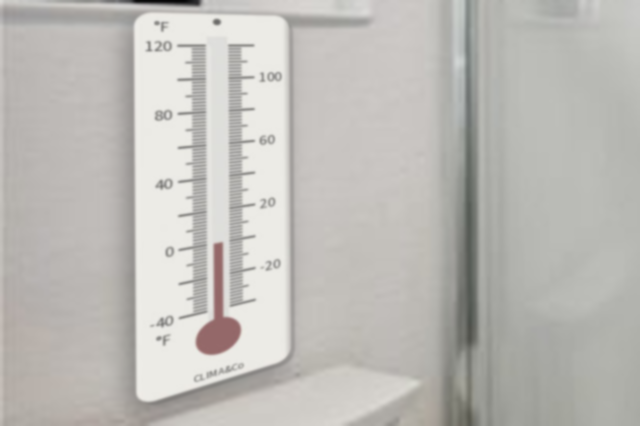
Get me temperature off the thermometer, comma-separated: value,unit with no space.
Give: 0,°F
